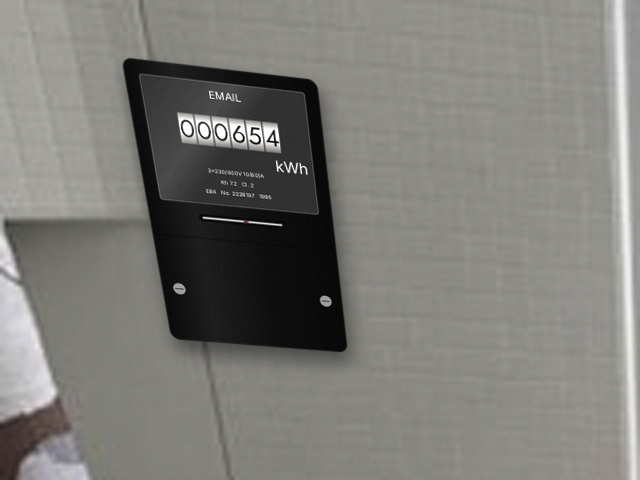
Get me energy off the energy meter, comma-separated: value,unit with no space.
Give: 654,kWh
